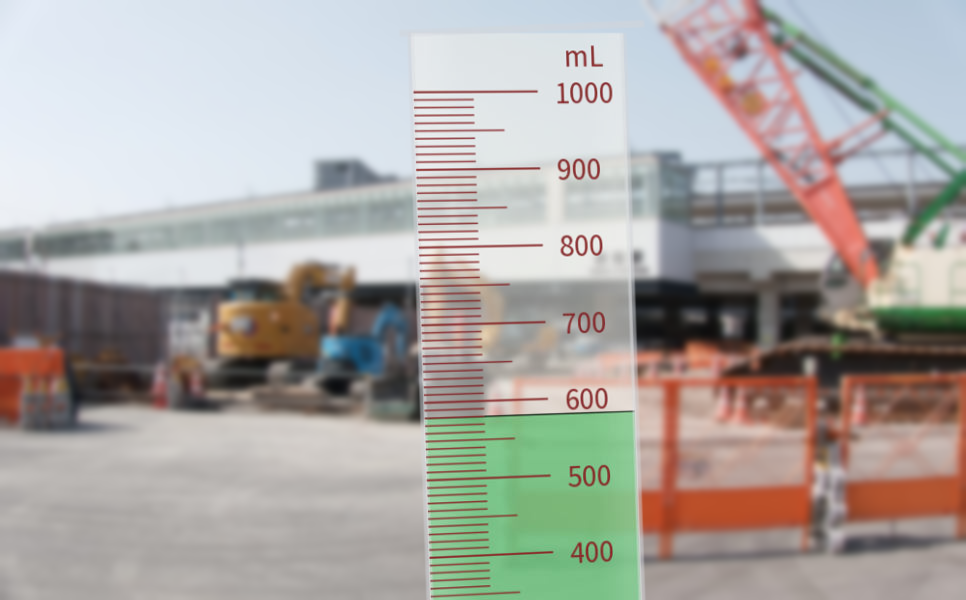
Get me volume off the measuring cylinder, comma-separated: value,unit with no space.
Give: 580,mL
